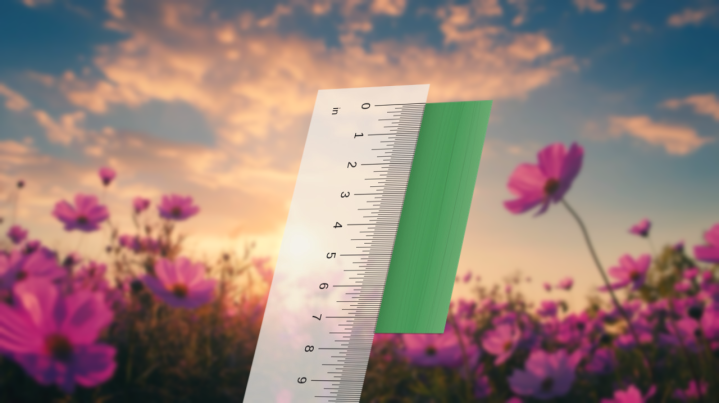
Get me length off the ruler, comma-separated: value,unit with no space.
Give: 7.5,in
